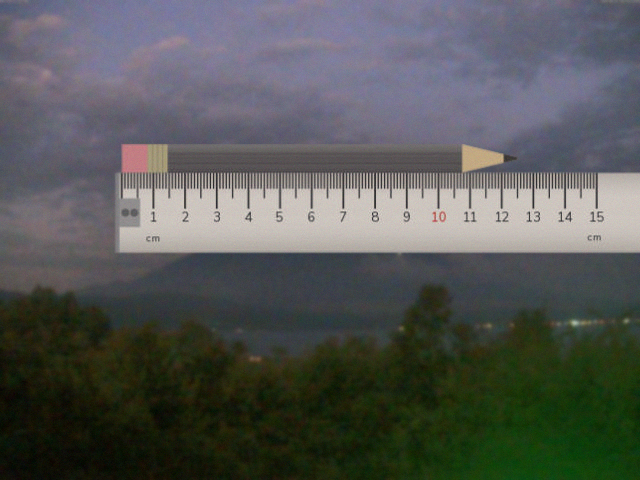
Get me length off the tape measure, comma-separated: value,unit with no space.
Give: 12.5,cm
